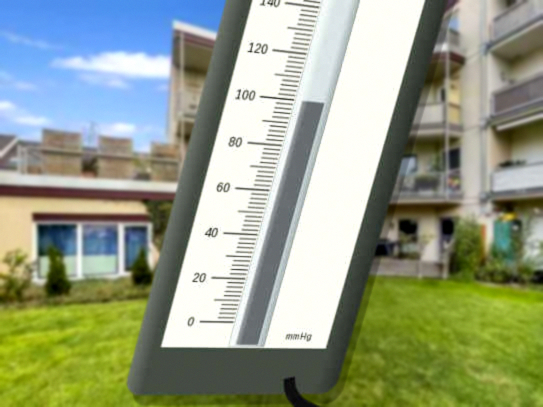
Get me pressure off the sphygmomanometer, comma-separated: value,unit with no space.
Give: 100,mmHg
